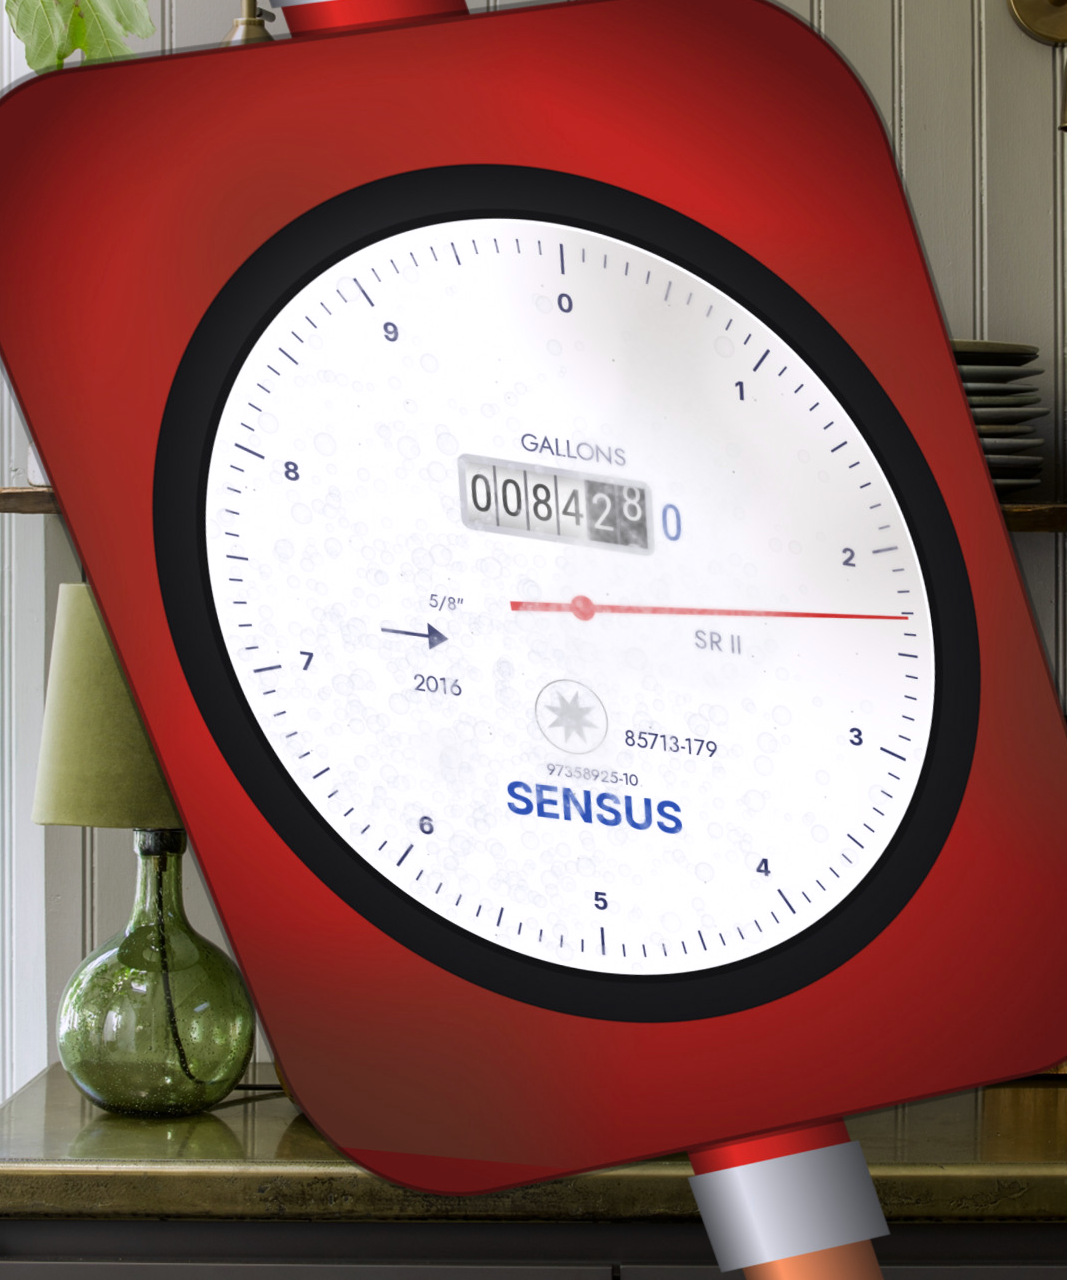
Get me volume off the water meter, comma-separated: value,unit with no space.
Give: 84282.3,gal
